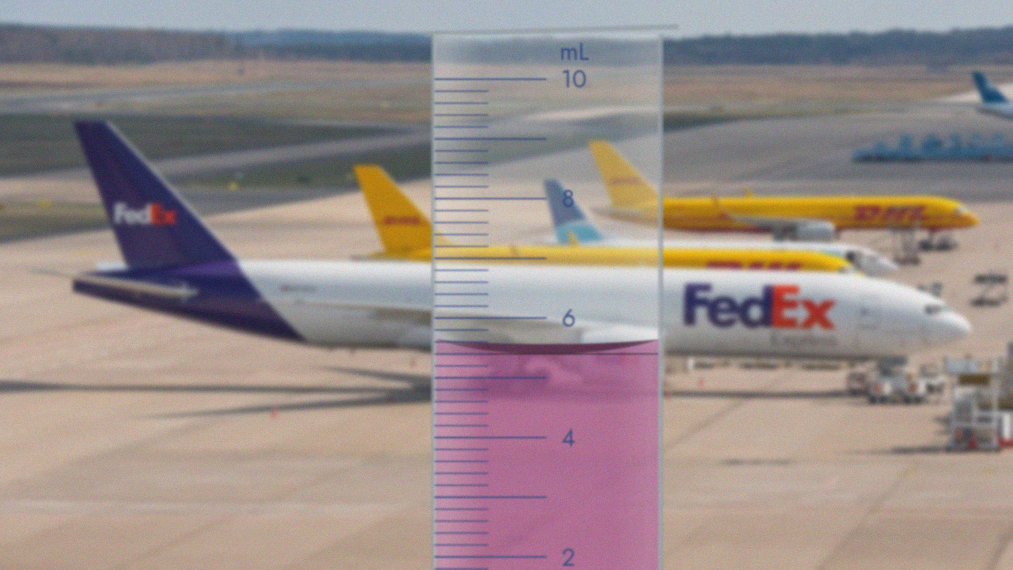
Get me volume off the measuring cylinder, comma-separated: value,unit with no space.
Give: 5.4,mL
